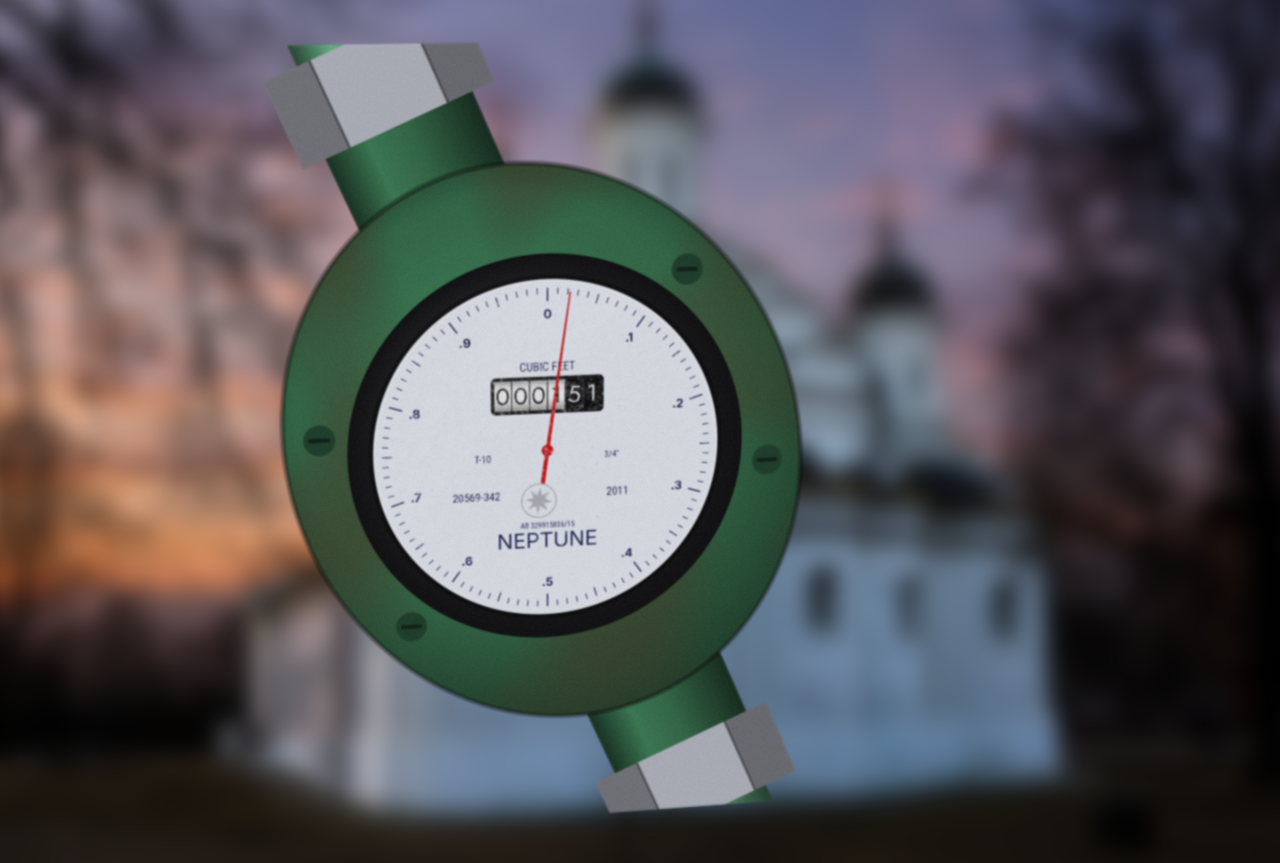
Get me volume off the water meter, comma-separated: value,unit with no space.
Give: 151.02,ft³
